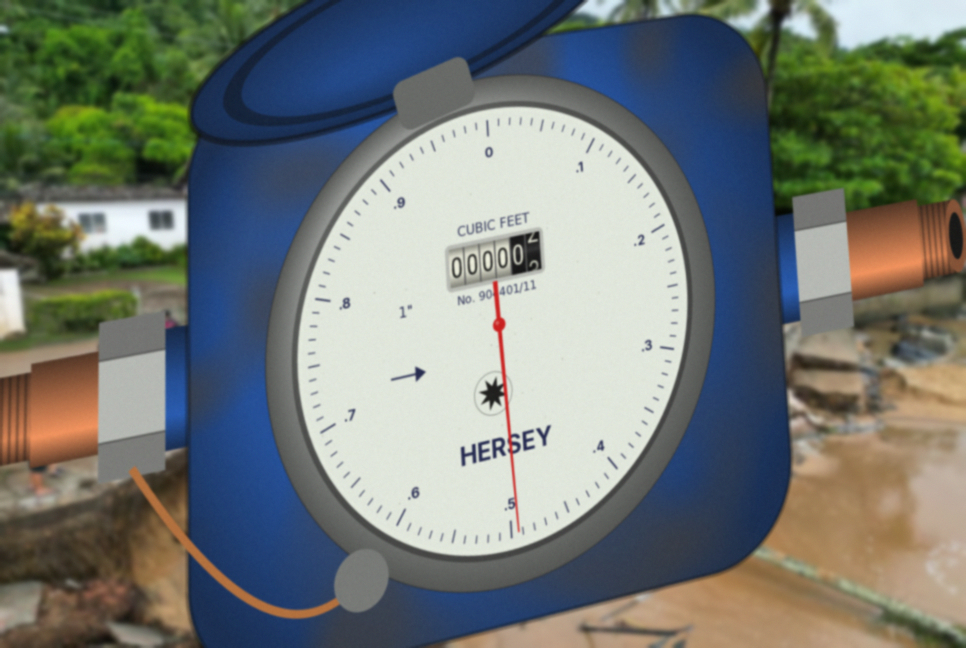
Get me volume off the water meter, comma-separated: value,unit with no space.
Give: 2.49,ft³
